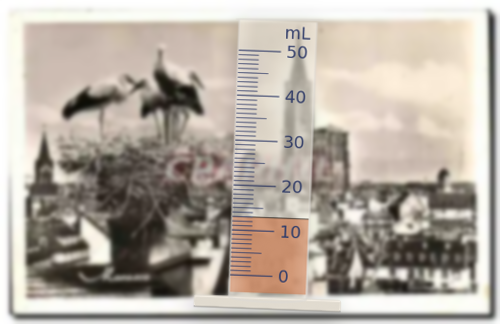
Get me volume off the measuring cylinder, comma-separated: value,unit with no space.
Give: 13,mL
